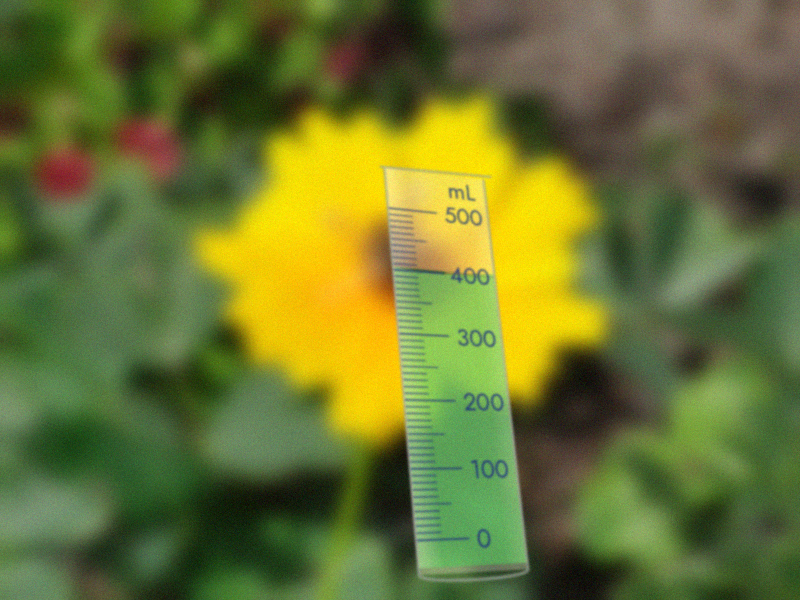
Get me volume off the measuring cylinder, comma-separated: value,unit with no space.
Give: 400,mL
